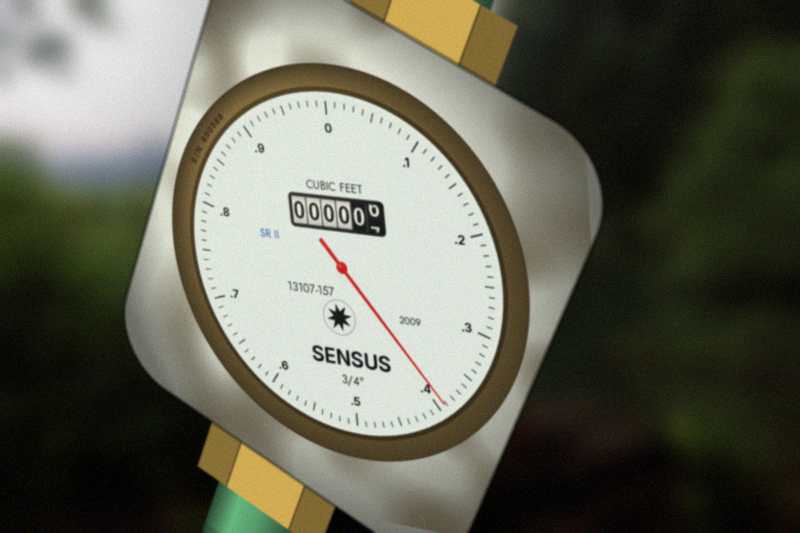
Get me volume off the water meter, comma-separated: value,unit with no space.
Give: 6.39,ft³
